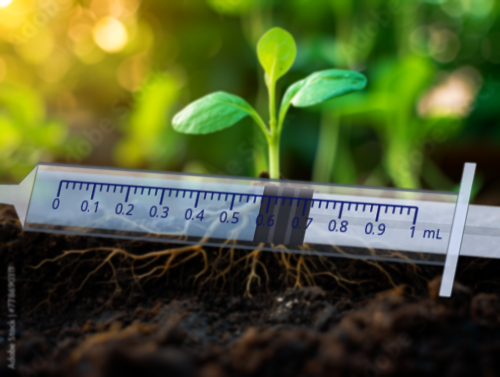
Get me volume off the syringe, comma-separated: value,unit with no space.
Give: 0.58,mL
